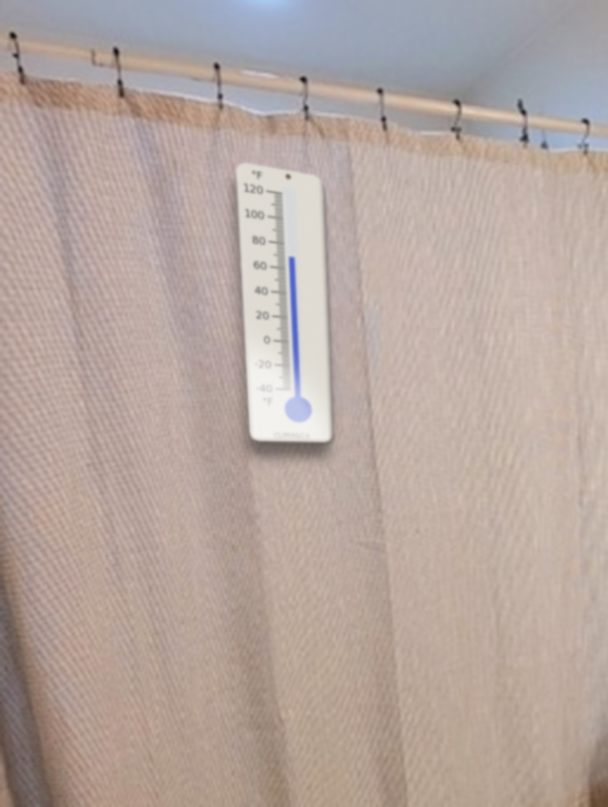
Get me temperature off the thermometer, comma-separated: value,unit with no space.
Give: 70,°F
